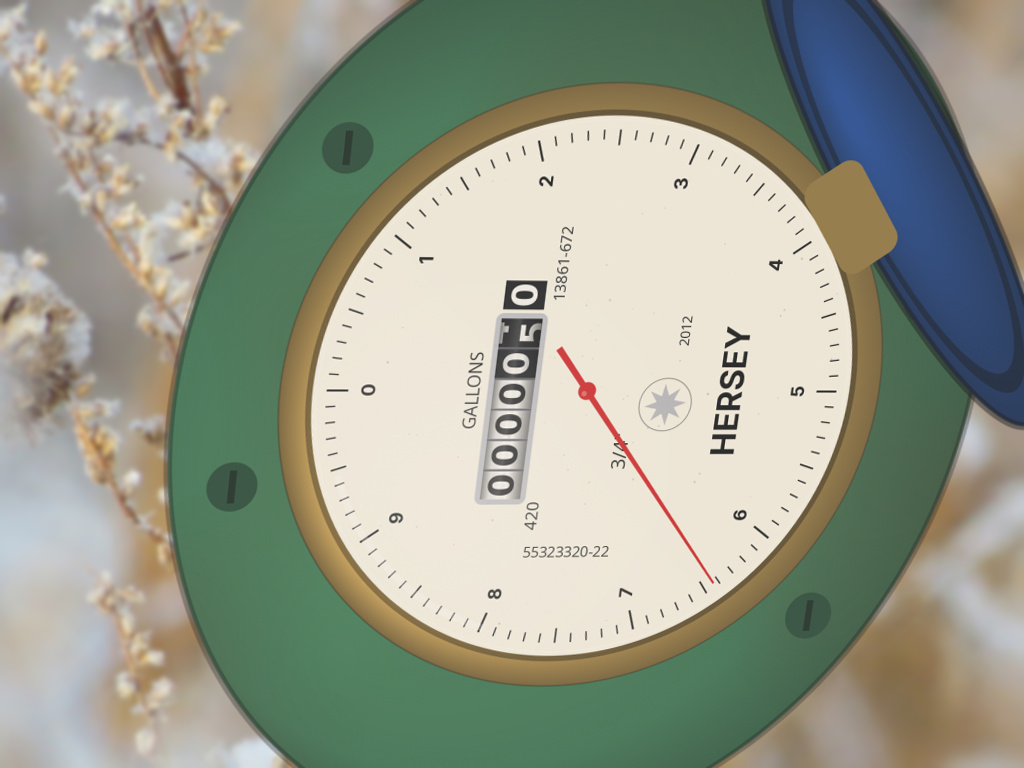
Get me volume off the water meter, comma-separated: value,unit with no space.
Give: 46.4,gal
